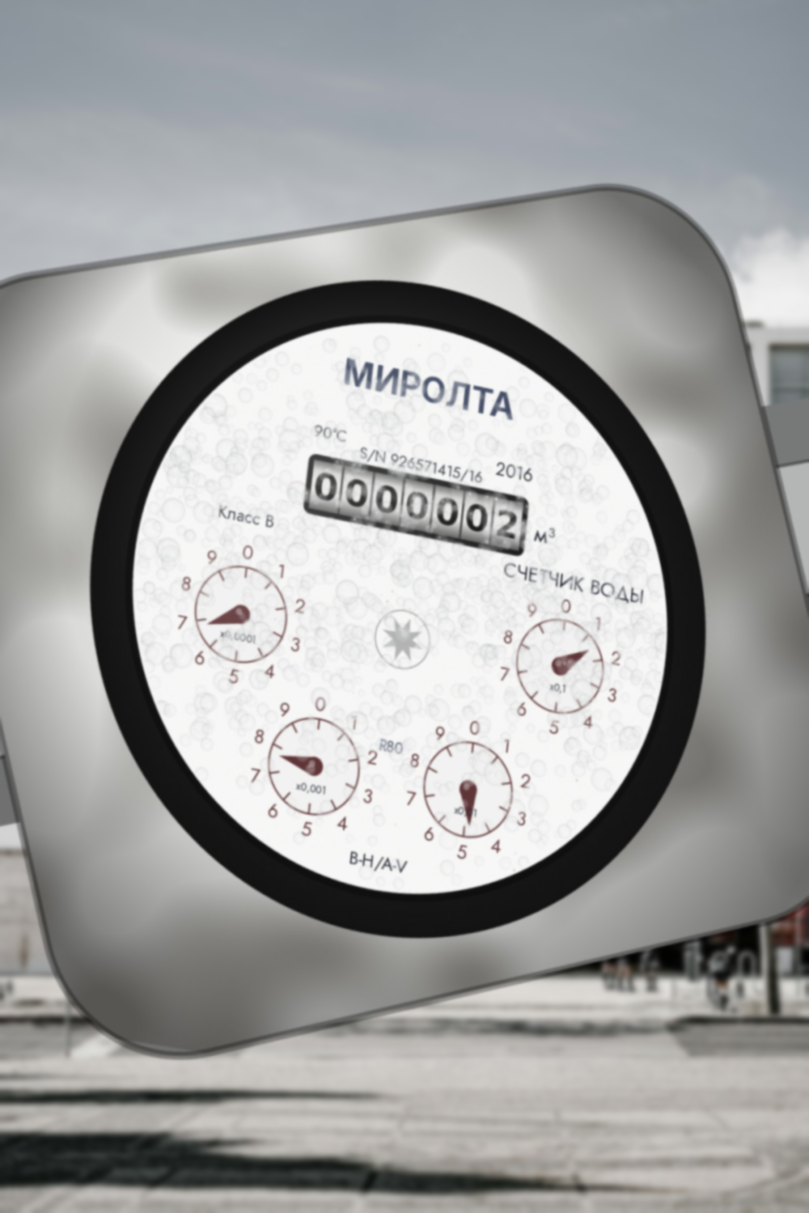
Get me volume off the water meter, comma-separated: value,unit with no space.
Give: 2.1476,m³
